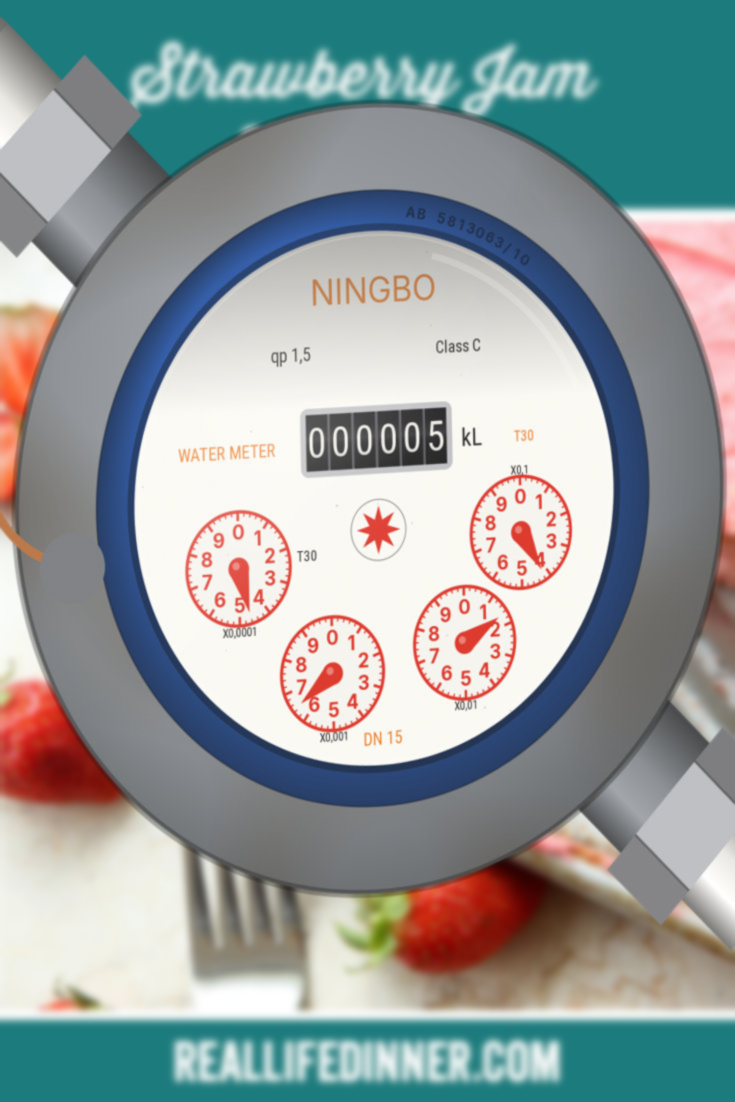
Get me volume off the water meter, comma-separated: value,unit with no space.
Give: 5.4164,kL
